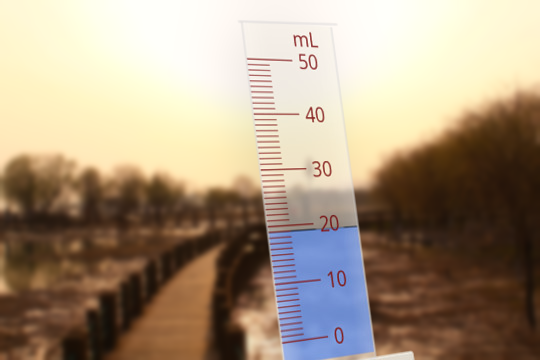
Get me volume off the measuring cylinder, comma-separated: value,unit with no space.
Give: 19,mL
